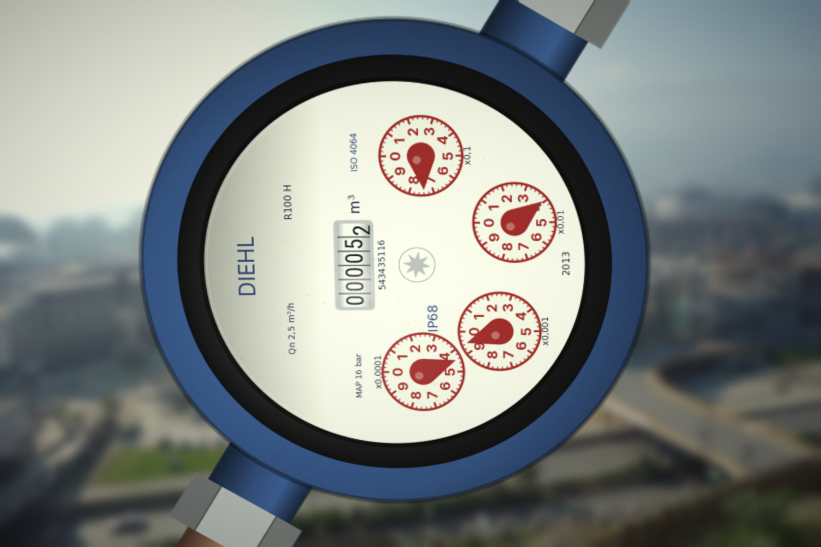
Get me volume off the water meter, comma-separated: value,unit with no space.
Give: 51.7394,m³
